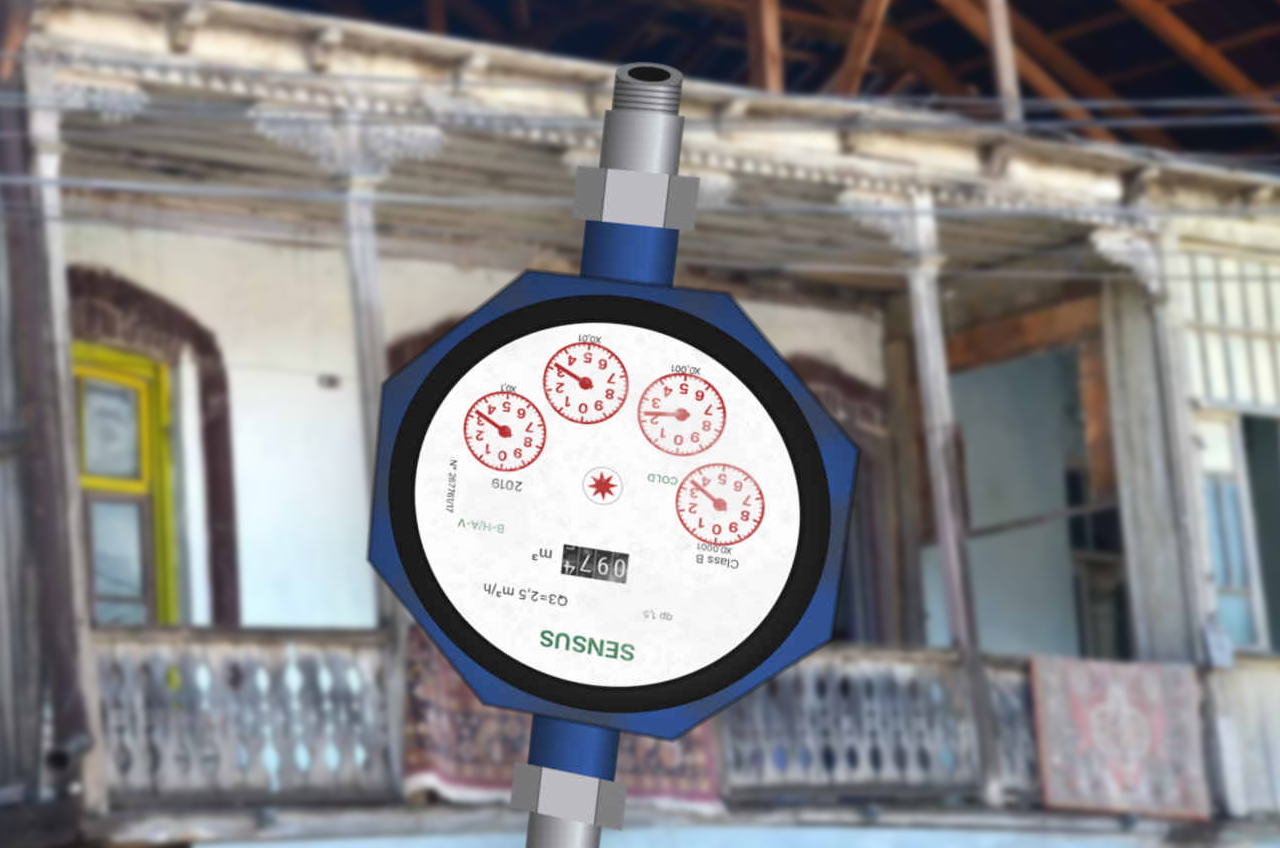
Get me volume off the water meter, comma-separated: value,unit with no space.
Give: 974.3323,m³
